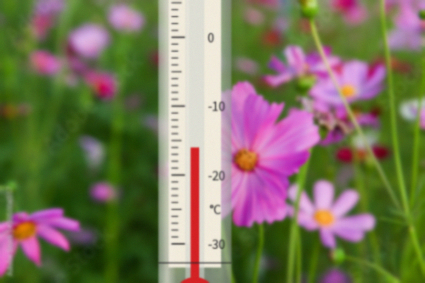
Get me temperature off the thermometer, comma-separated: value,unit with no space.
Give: -16,°C
